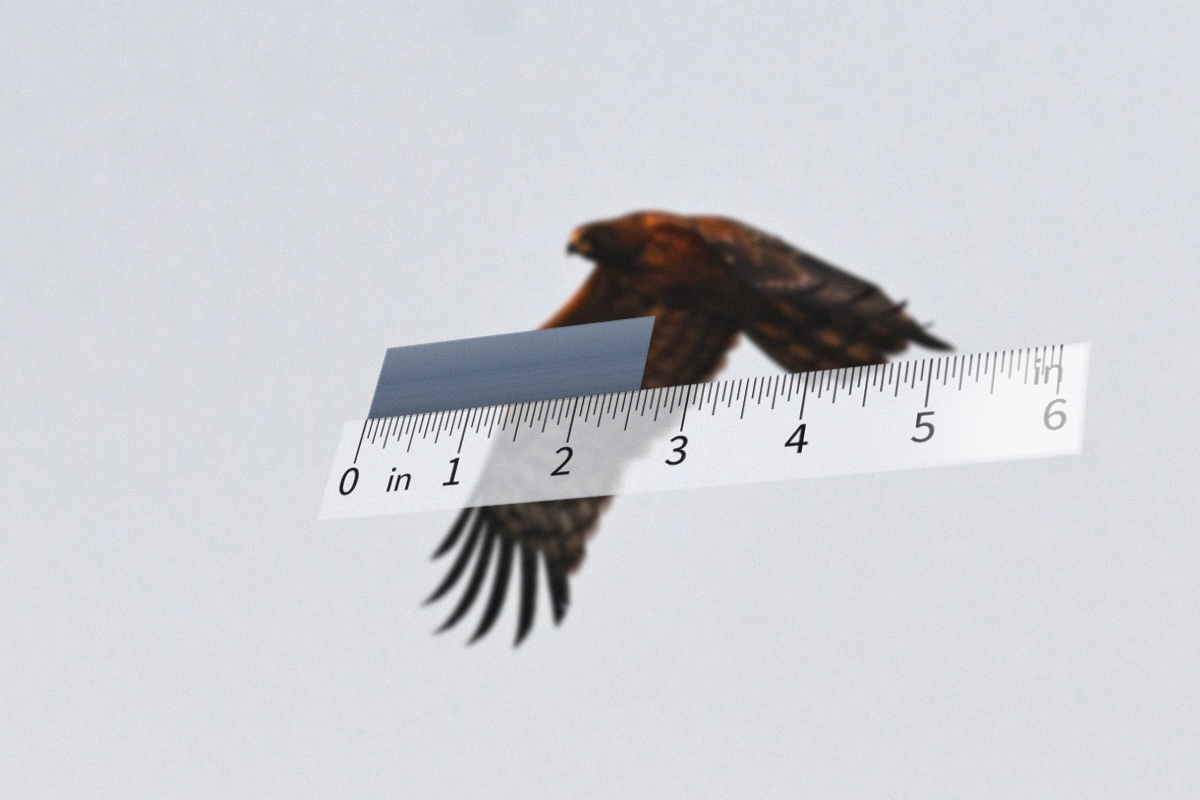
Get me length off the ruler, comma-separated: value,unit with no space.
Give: 2.5625,in
